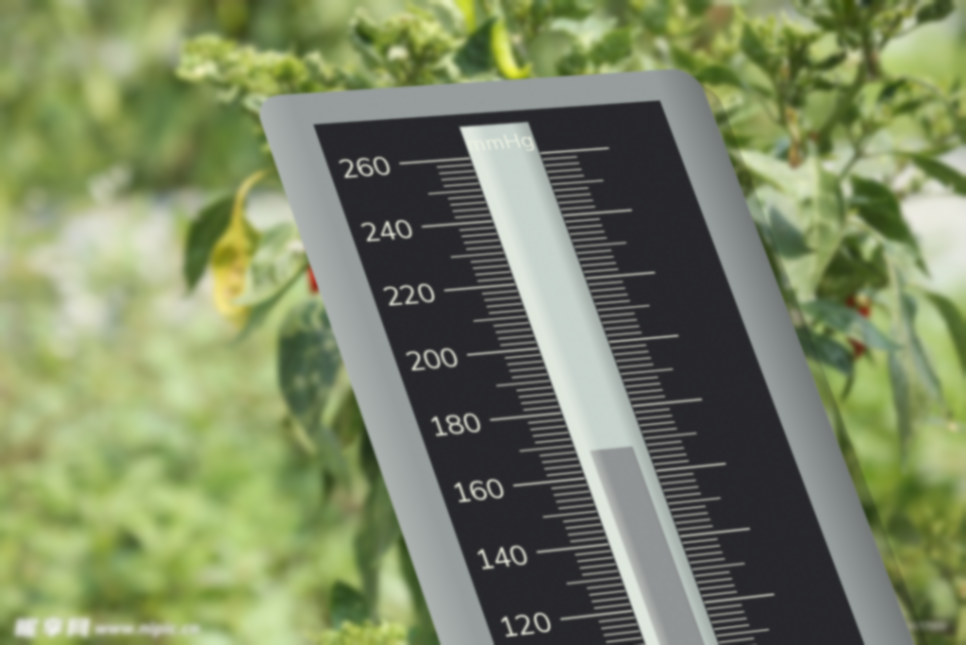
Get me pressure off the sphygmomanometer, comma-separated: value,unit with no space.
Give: 168,mmHg
